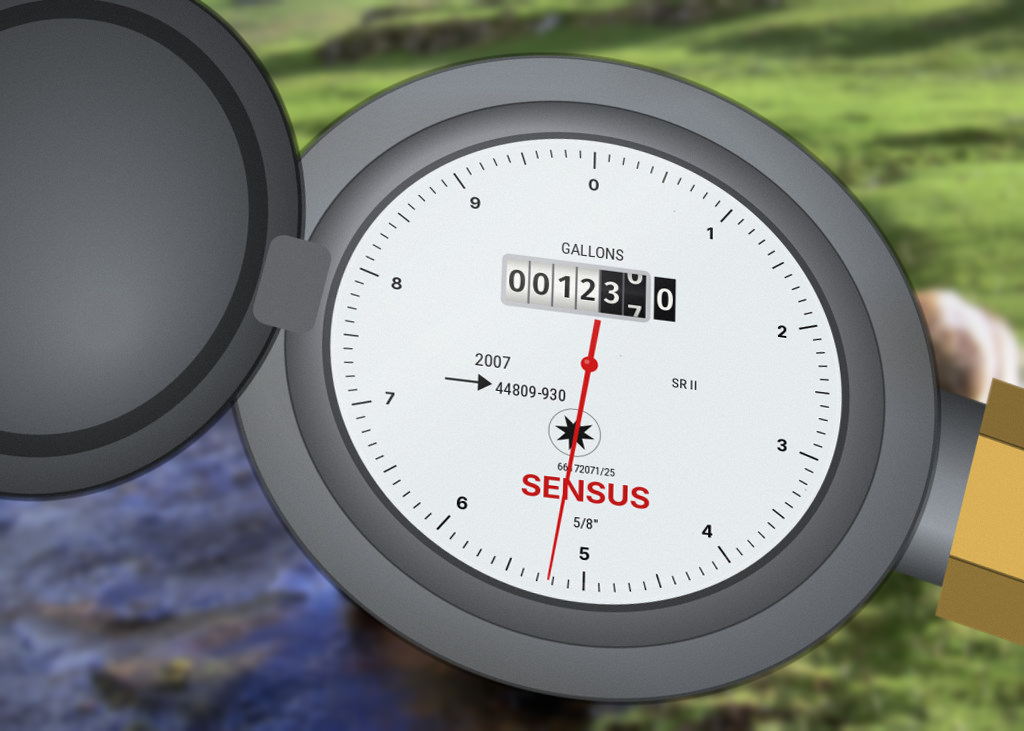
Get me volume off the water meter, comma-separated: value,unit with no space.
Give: 12365.2,gal
